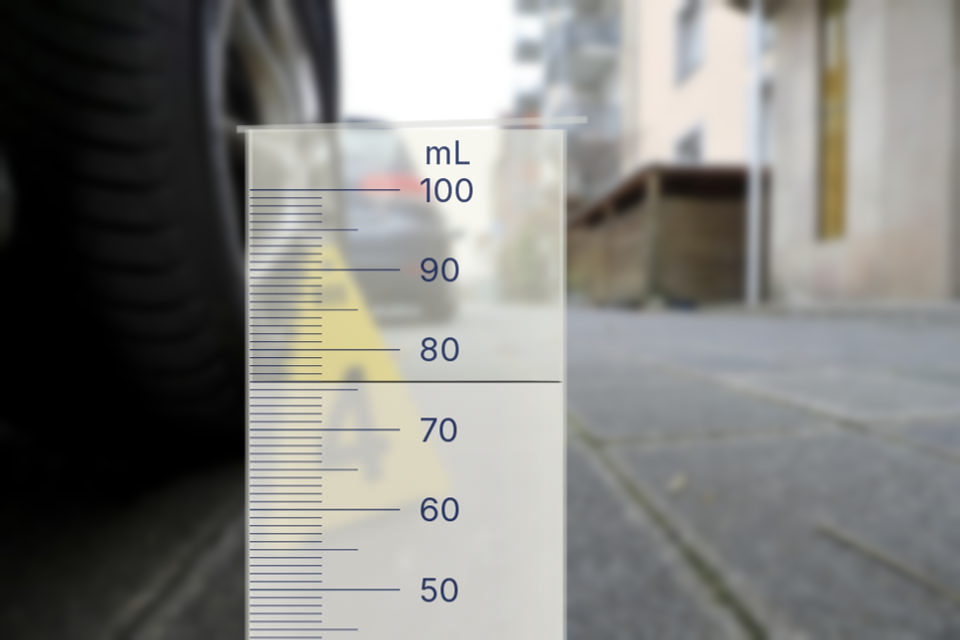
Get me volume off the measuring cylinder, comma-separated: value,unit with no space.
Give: 76,mL
